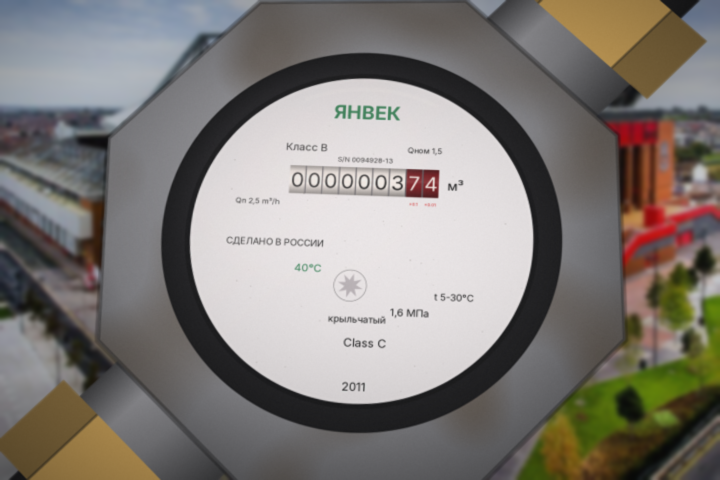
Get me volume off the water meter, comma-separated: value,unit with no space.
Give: 3.74,m³
